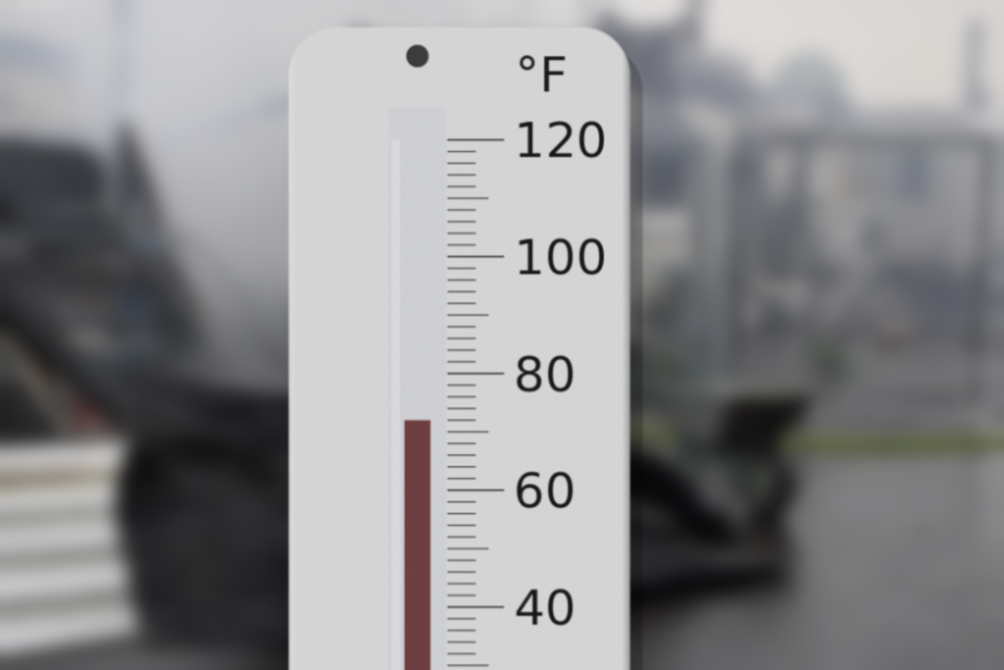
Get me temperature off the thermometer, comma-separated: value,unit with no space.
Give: 72,°F
